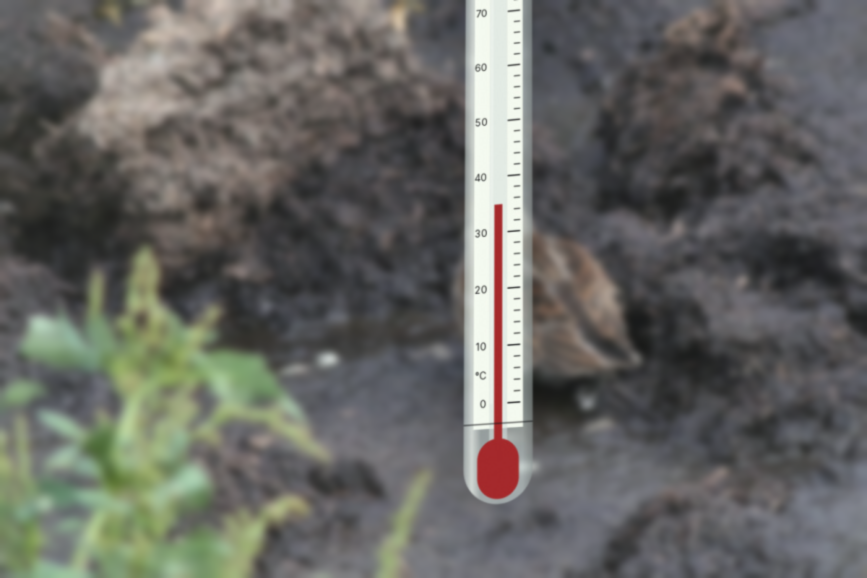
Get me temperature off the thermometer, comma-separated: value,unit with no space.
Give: 35,°C
